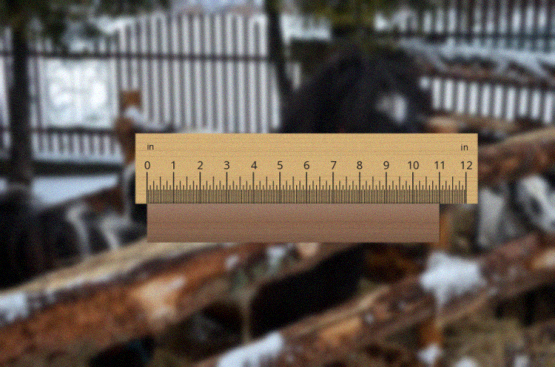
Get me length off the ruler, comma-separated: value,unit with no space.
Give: 11,in
